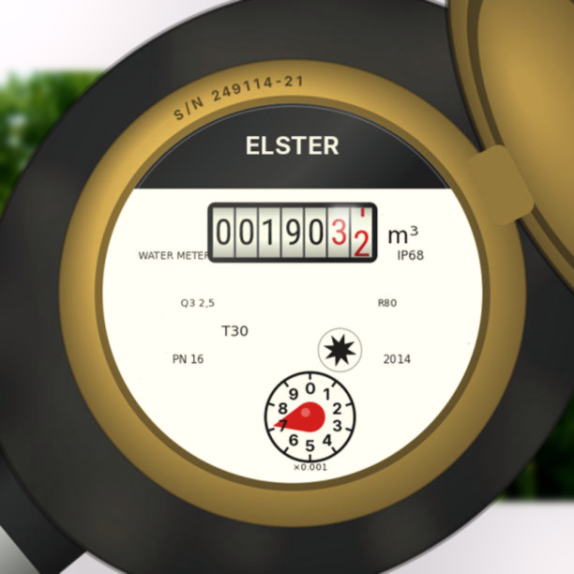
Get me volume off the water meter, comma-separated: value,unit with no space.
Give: 190.317,m³
